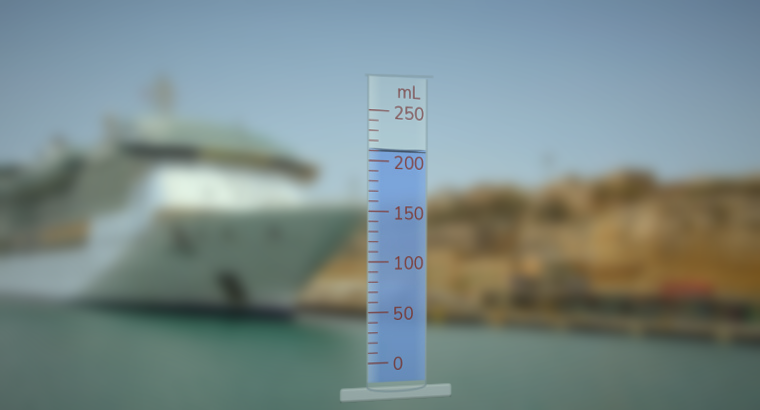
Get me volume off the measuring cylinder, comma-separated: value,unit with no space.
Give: 210,mL
